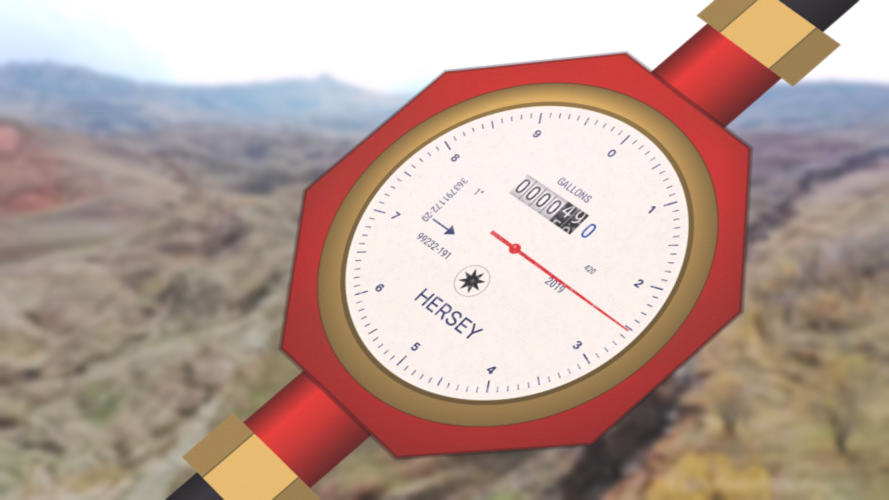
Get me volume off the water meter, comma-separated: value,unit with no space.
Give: 492.5,gal
